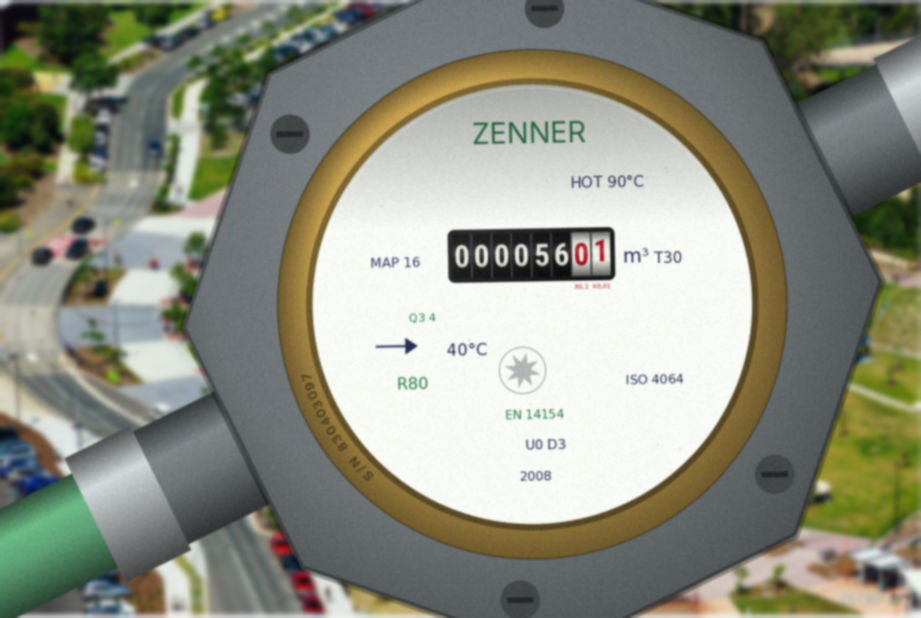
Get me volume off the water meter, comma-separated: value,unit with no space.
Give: 56.01,m³
